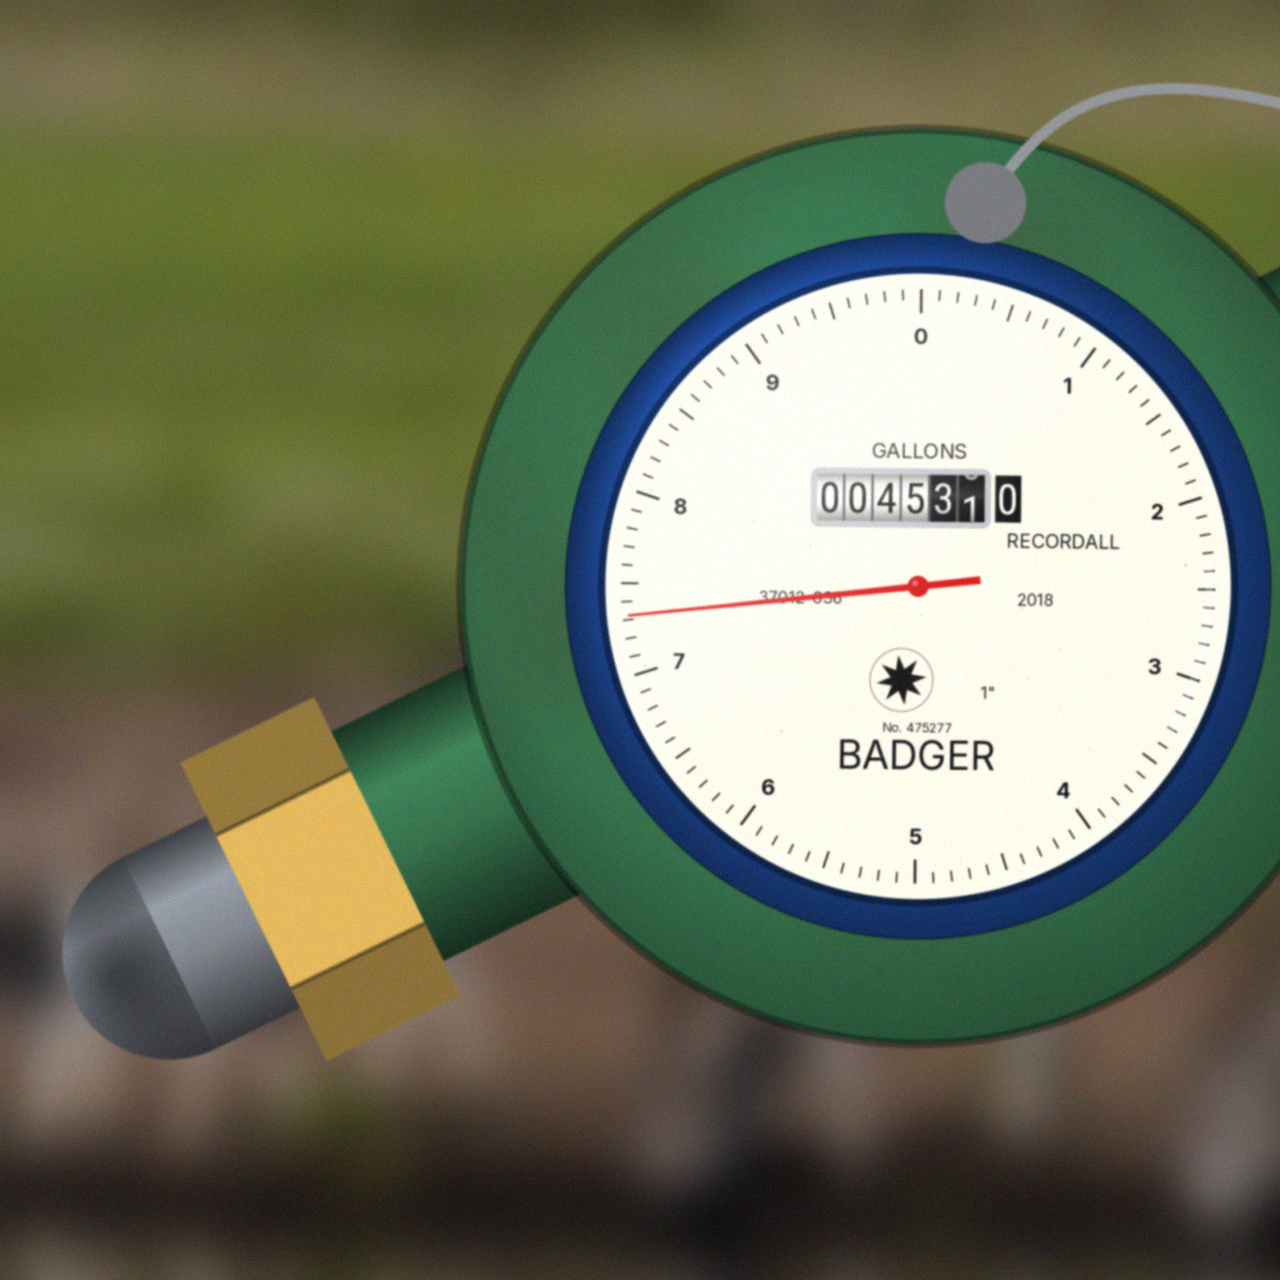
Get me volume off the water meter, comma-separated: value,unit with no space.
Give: 45307.3,gal
